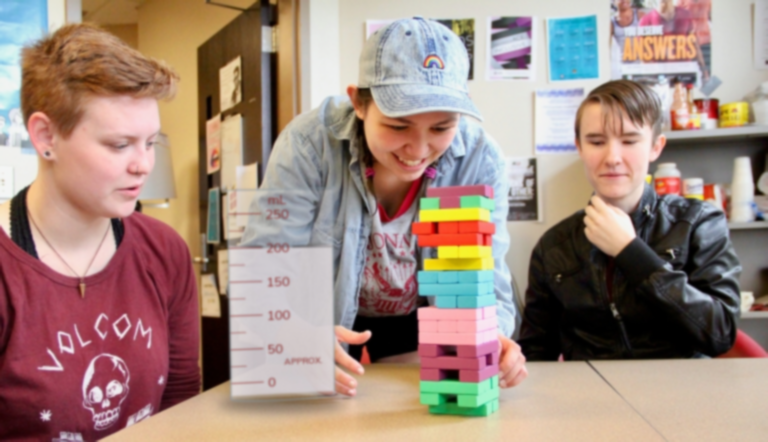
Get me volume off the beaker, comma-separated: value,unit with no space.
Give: 200,mL
